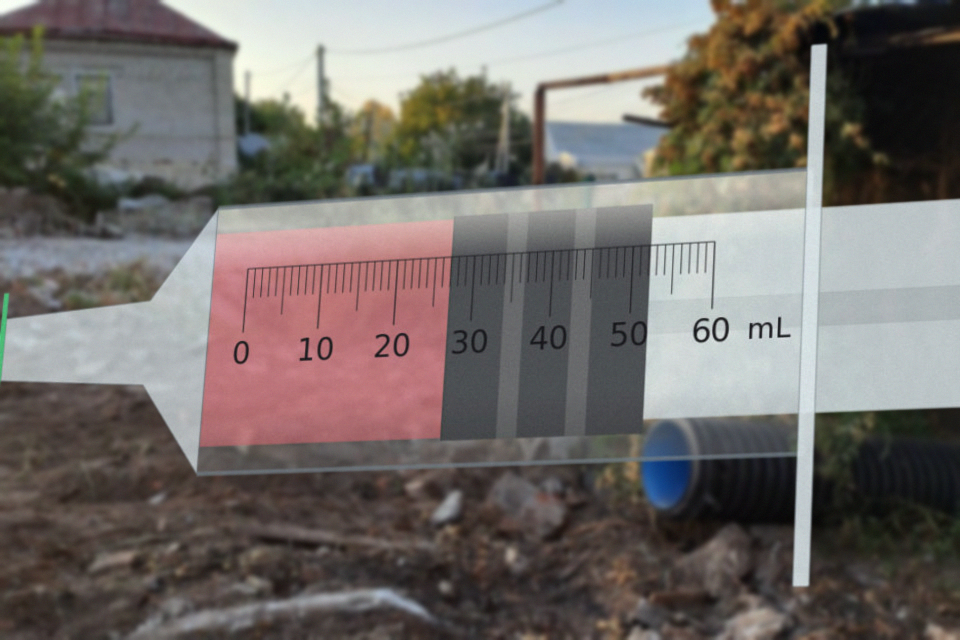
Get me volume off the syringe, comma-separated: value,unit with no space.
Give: 27,mL
